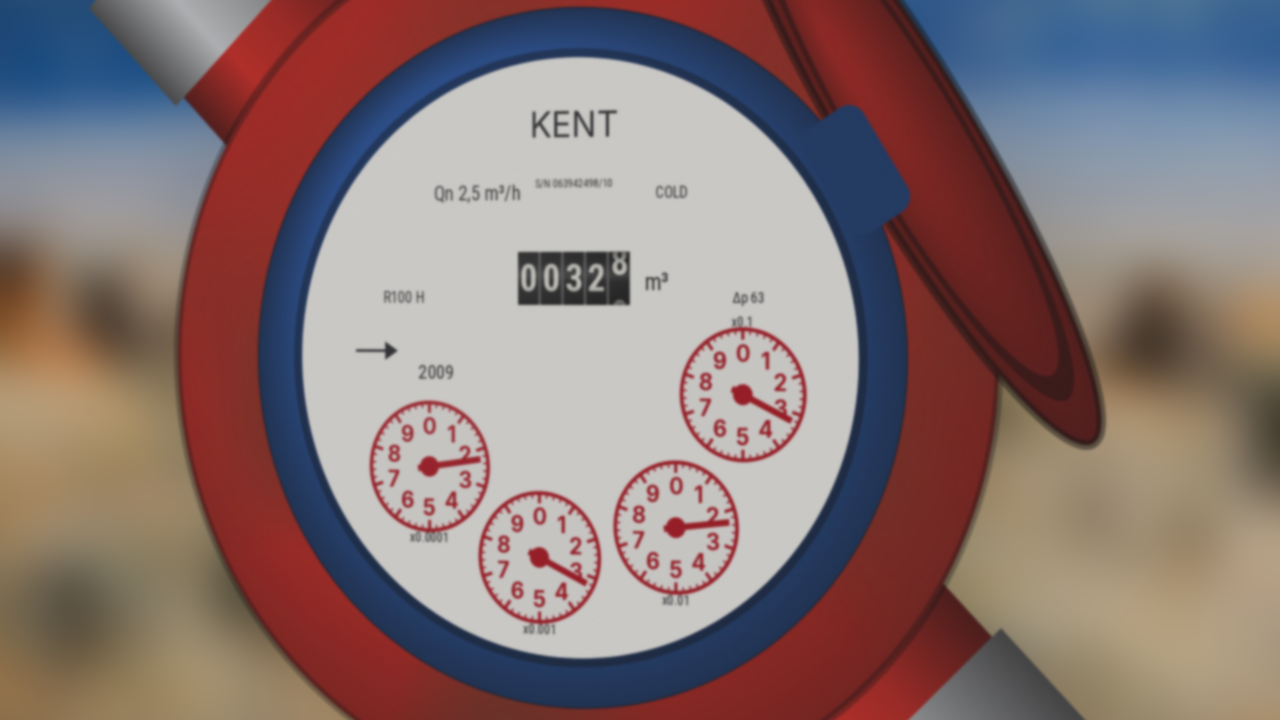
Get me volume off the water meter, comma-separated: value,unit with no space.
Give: 328.3232,m³
